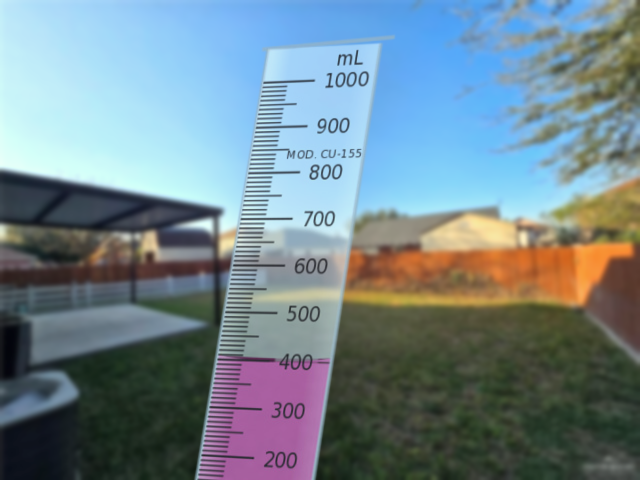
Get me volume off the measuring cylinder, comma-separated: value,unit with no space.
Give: 400,mL
